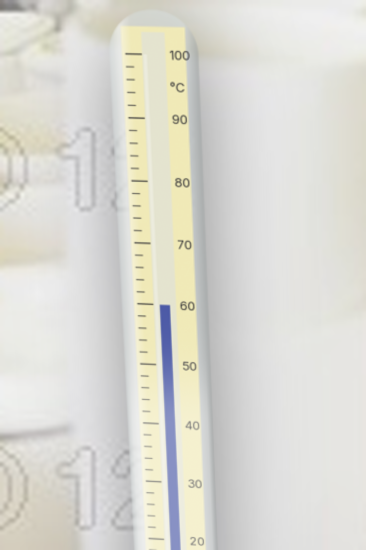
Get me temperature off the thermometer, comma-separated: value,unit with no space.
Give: 60,°C
